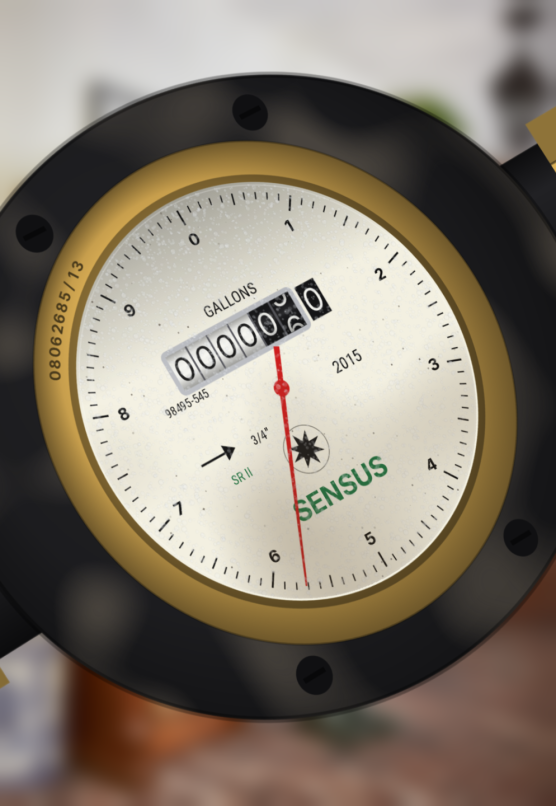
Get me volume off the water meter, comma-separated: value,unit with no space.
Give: 55.7,gal
